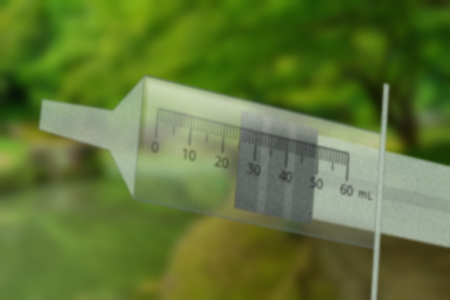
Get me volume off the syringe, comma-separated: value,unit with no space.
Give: 25,mL
